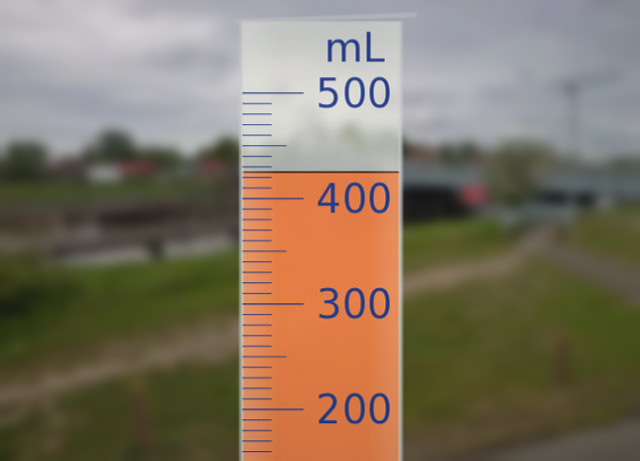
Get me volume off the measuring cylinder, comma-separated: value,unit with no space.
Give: 425,mL
